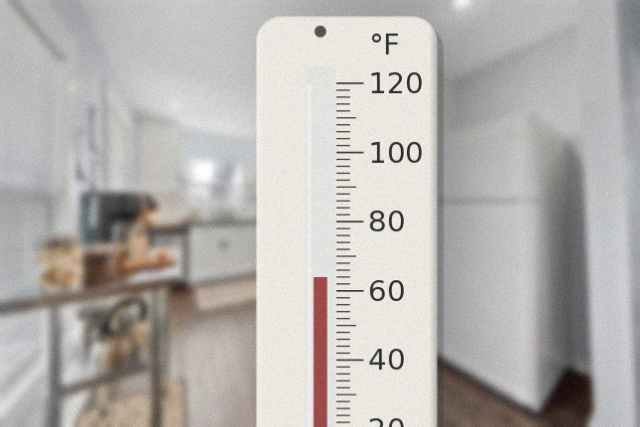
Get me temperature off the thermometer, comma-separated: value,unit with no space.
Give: 64,°F
